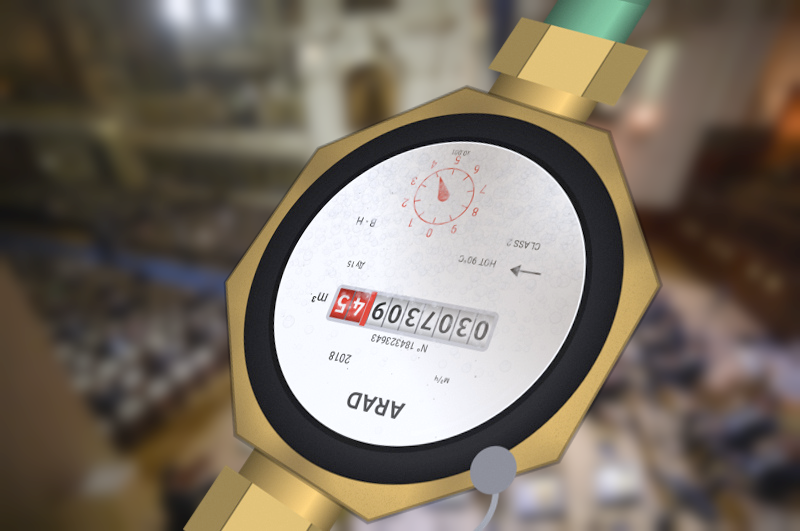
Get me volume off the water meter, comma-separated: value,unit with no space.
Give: 307309.454,m³
